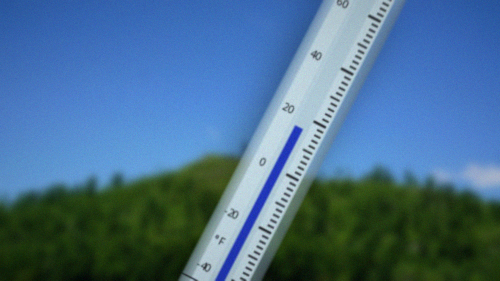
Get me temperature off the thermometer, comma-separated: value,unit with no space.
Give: 16,°F
